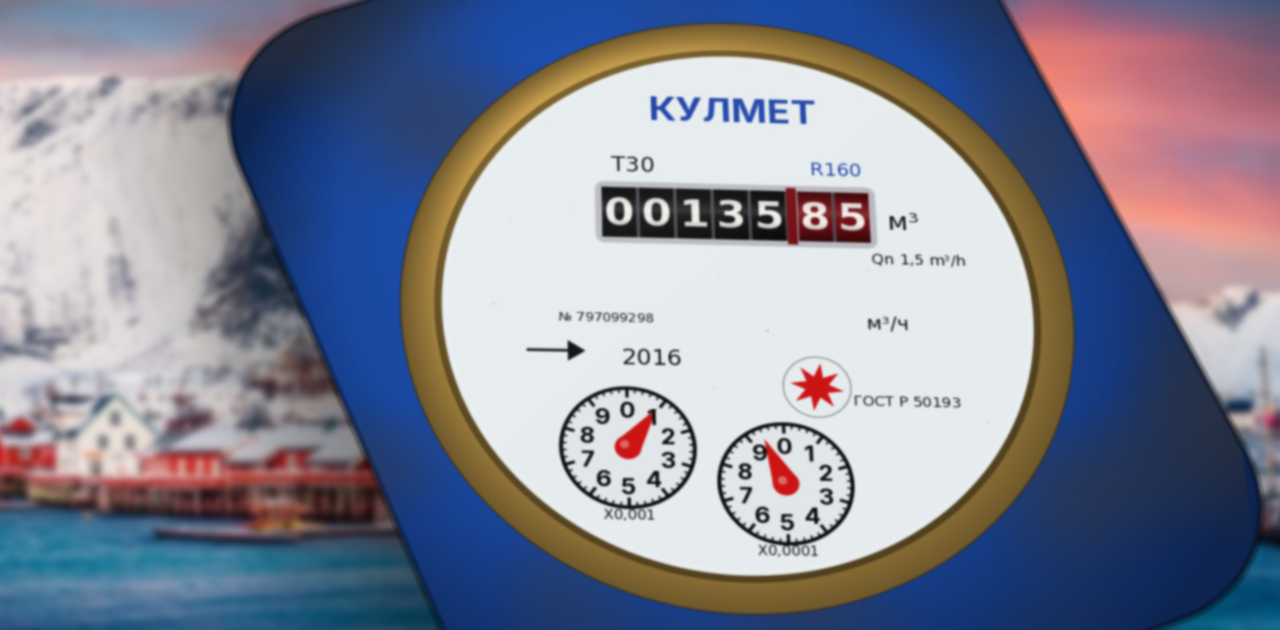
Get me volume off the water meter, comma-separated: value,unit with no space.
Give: 135.8509,m³
